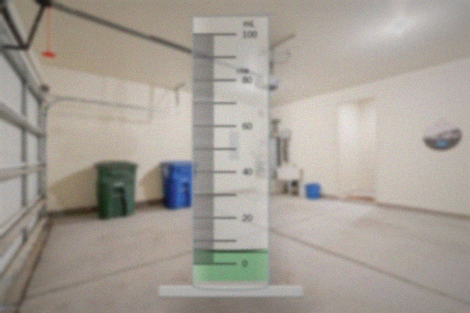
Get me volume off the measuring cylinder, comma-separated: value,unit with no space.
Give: 5,mL
